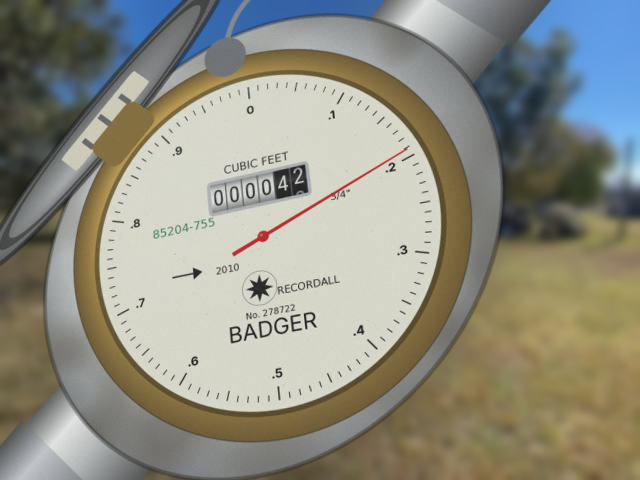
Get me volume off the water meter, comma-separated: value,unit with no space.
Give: 42.19,ft³
